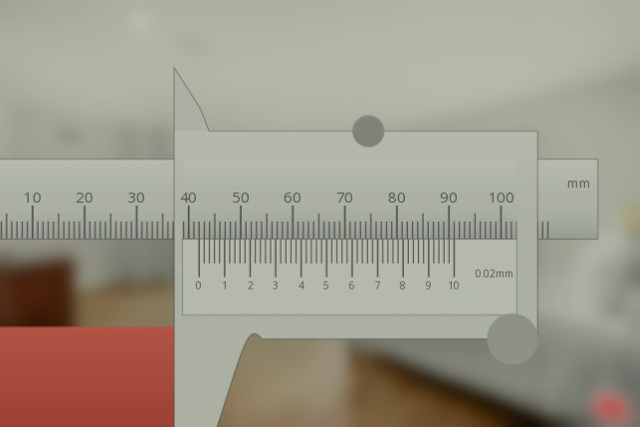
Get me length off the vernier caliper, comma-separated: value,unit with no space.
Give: 42.0,mm
